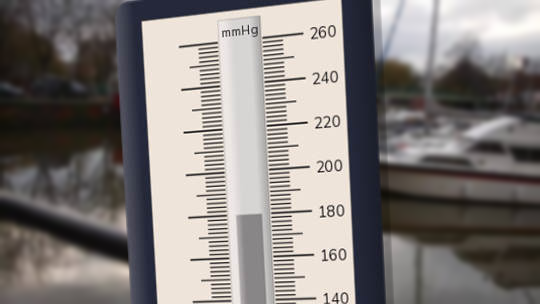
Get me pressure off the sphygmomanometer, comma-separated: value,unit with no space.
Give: 180,mmHg
